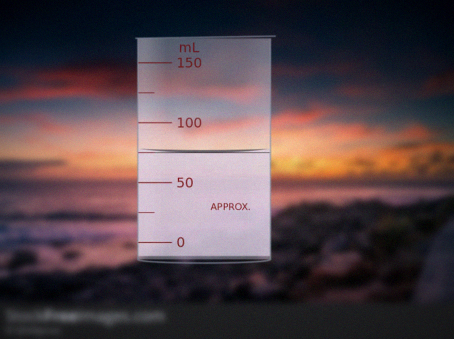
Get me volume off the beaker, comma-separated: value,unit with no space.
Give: 75,mL
